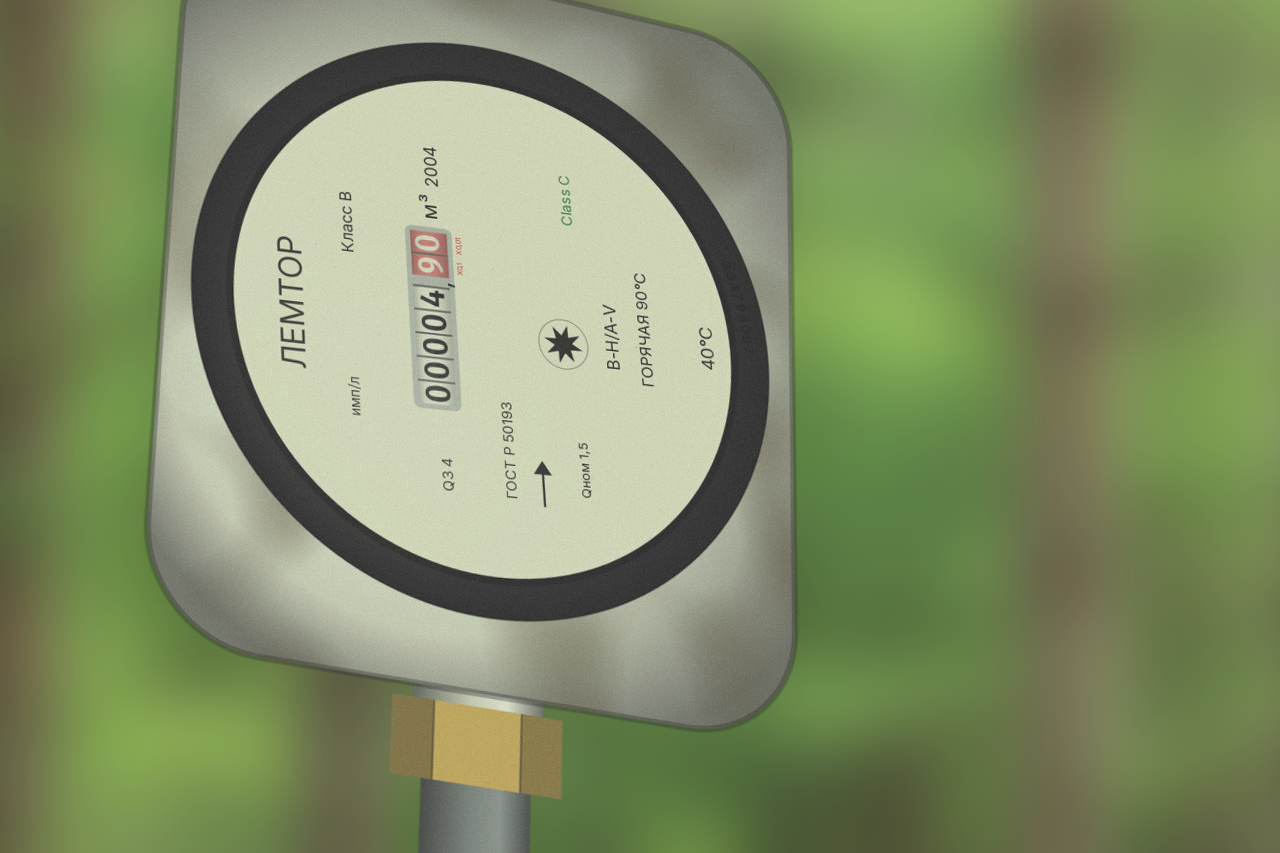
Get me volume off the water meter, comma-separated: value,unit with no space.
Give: 4.90,m³
